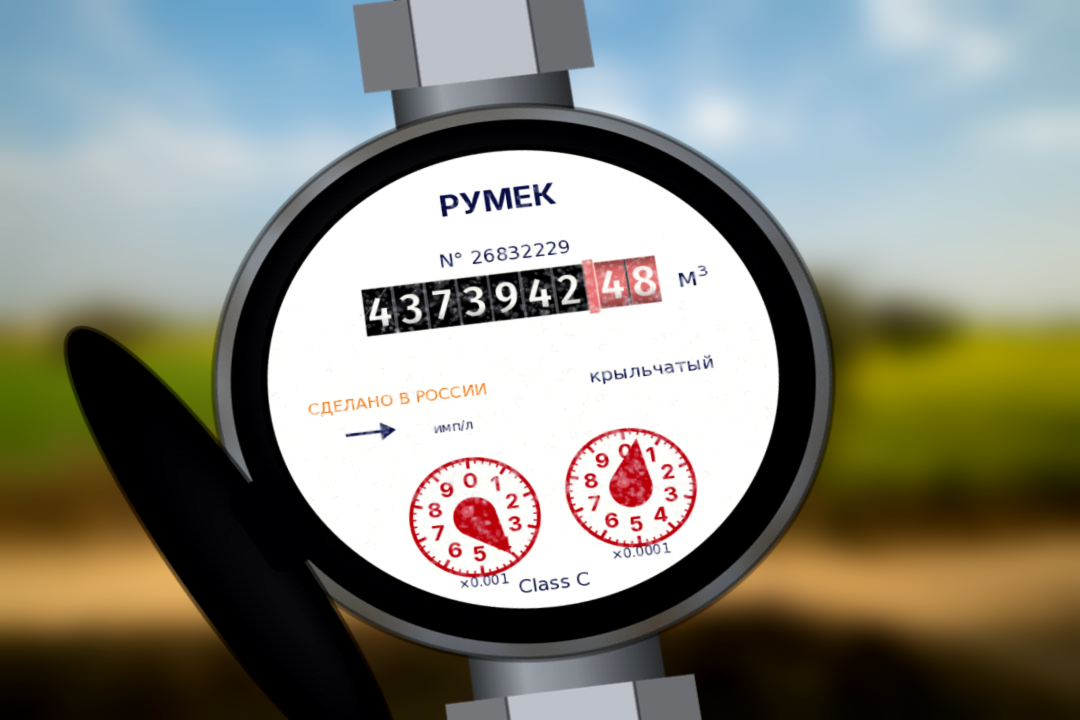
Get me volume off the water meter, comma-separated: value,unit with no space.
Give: 4373942.4840,m³
